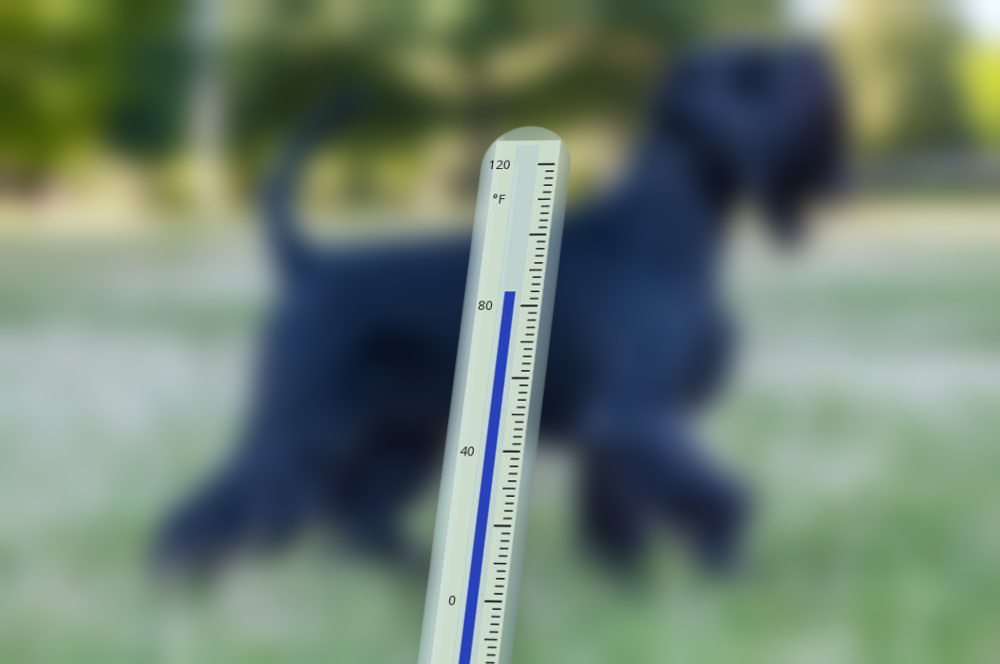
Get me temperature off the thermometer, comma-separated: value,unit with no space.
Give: 84,°F
